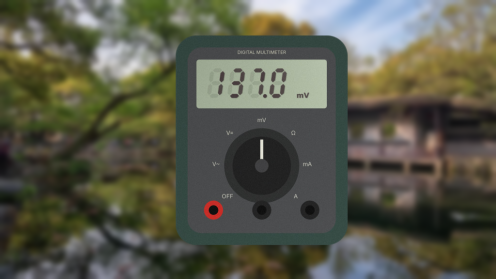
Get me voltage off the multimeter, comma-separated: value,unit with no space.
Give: 137.0,mV
